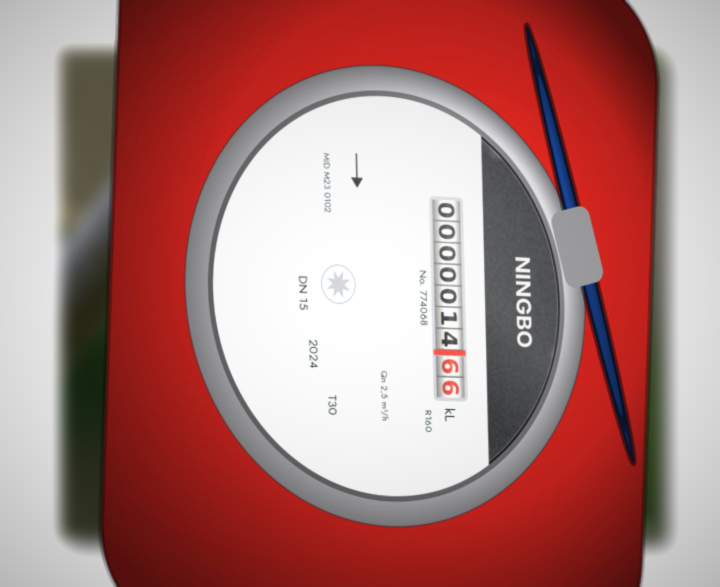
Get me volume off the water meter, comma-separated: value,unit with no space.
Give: 14.66,kL
